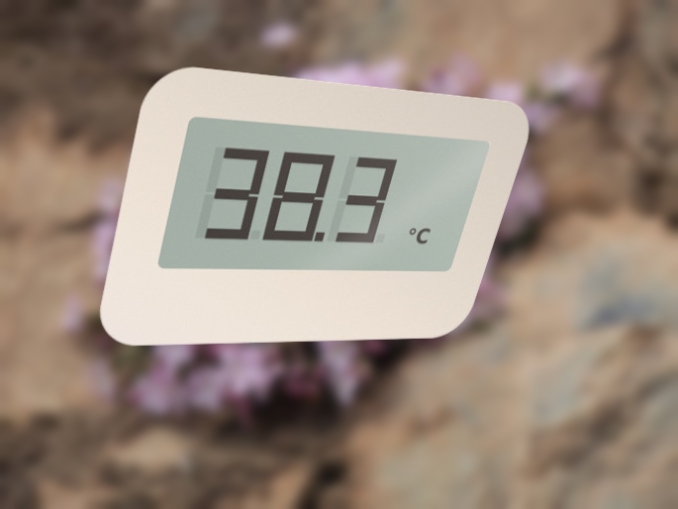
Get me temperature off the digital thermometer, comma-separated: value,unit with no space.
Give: 38.3,°C
